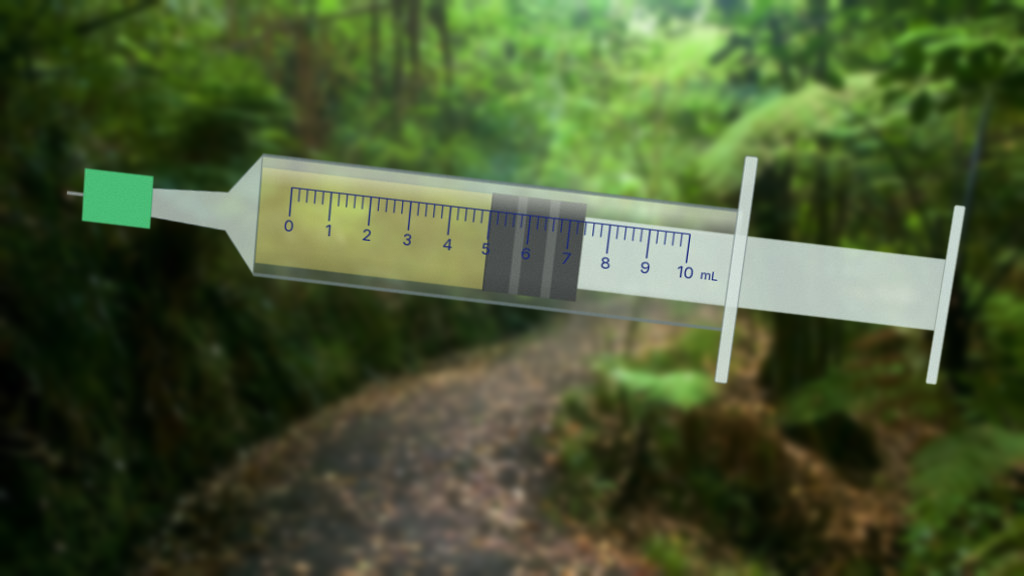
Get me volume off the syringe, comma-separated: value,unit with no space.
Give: 5,mL
